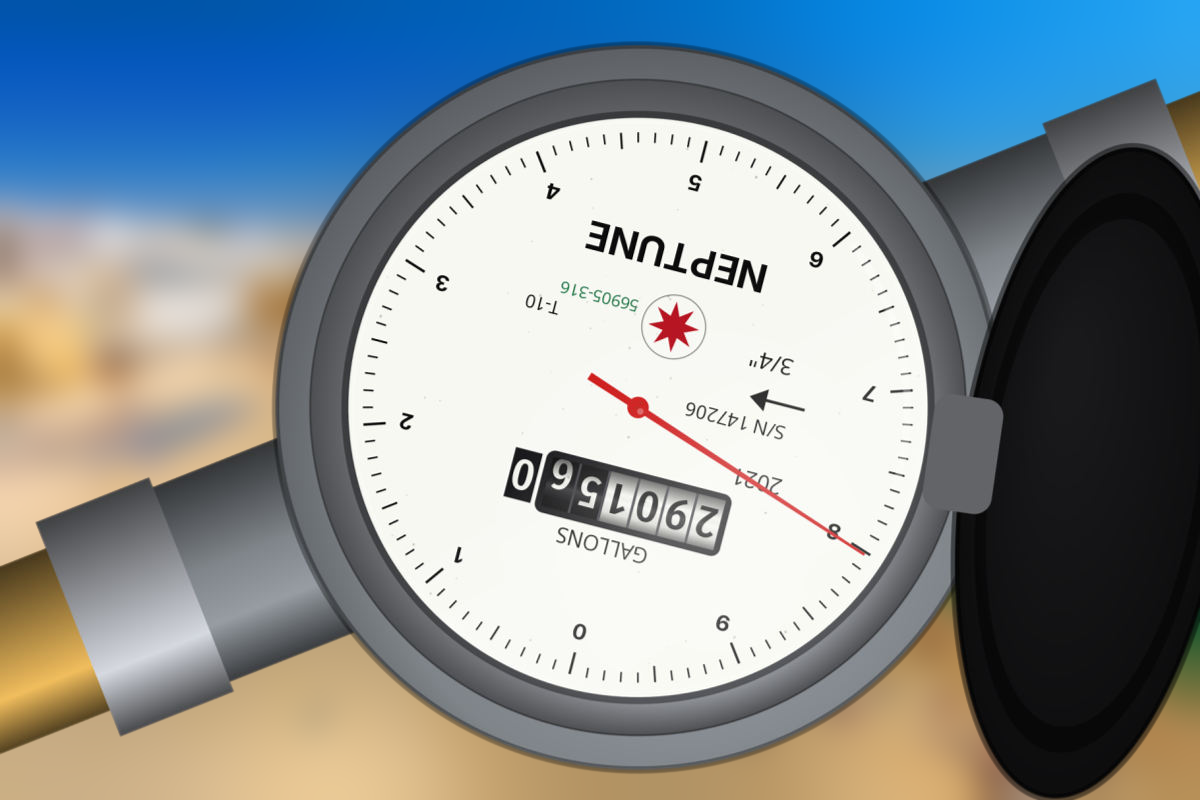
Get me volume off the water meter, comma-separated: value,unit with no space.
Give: 2901558.0,gal
